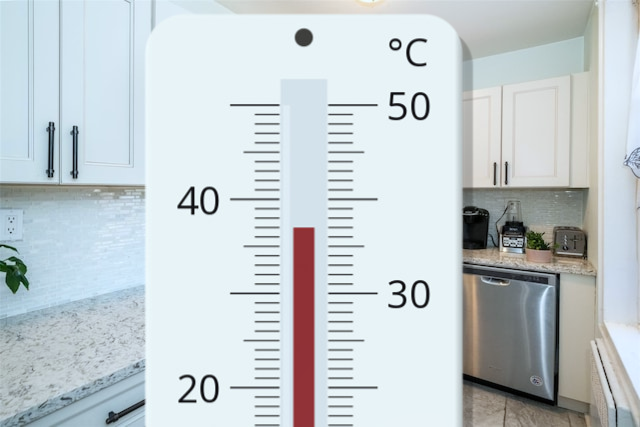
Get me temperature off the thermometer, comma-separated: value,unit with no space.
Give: 37,°C
